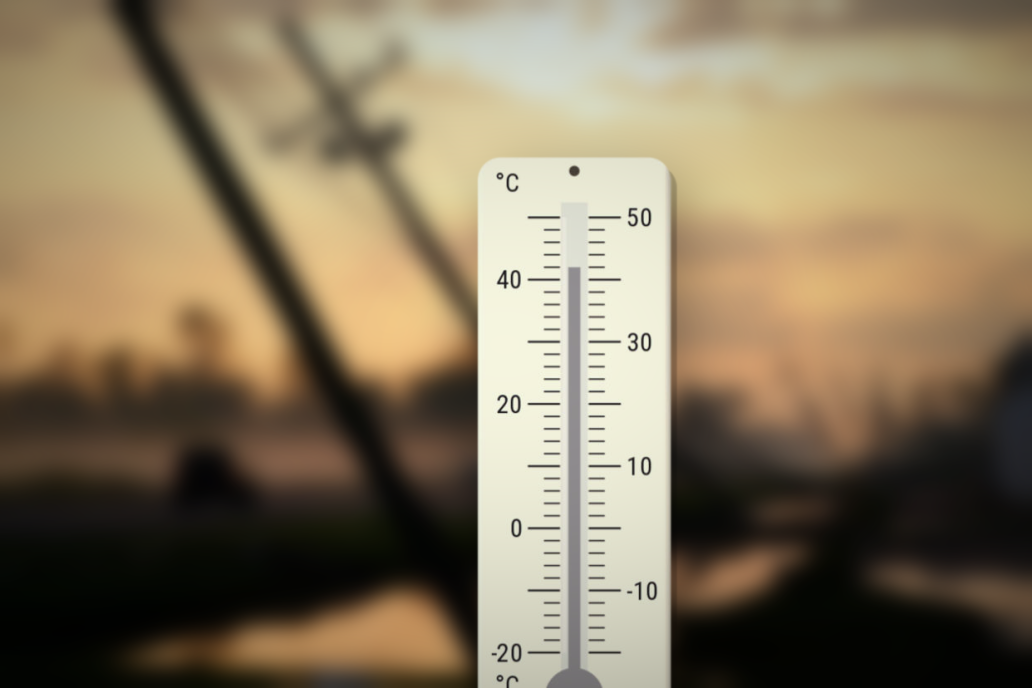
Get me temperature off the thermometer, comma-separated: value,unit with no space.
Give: 42,°C
